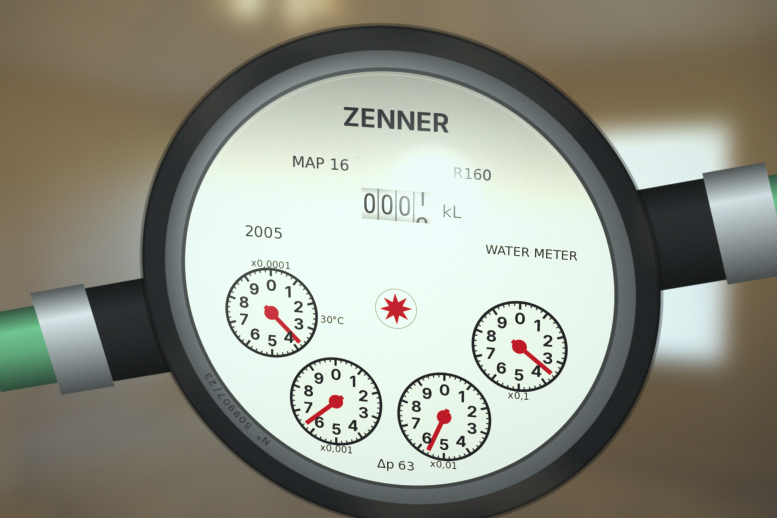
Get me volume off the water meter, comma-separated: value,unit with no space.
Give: 1.3563,kL
